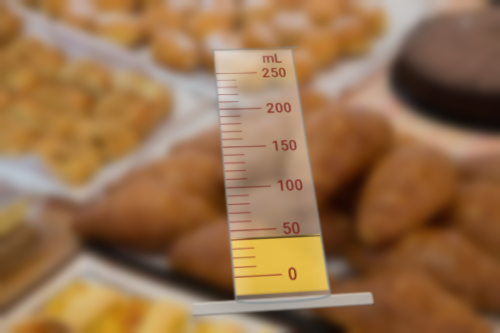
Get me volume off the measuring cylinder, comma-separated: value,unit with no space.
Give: 40,mL
